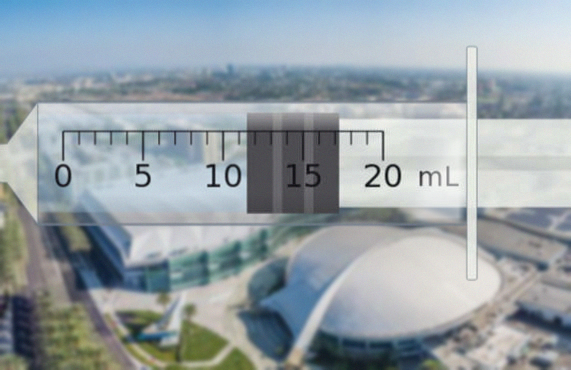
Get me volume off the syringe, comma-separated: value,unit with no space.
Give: 11.5,mL
